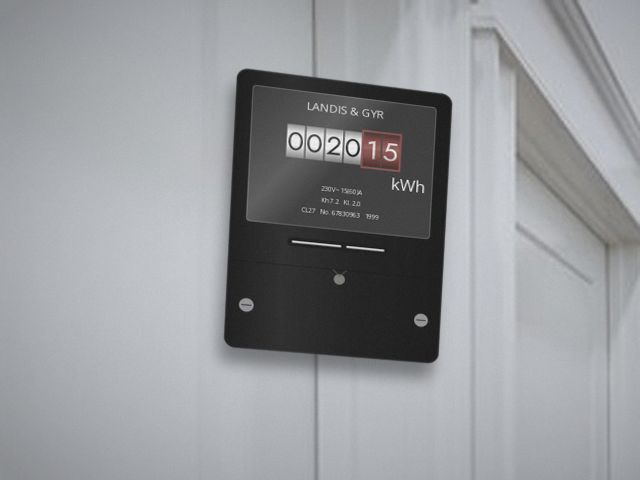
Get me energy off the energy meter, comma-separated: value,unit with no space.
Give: 20.15,kWh
